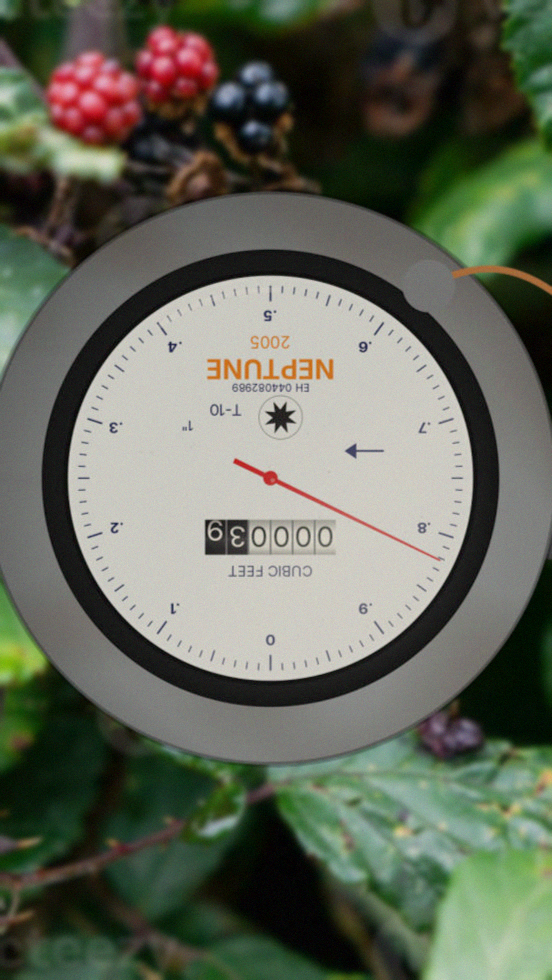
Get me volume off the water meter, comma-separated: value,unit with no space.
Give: 38.82,ft³
